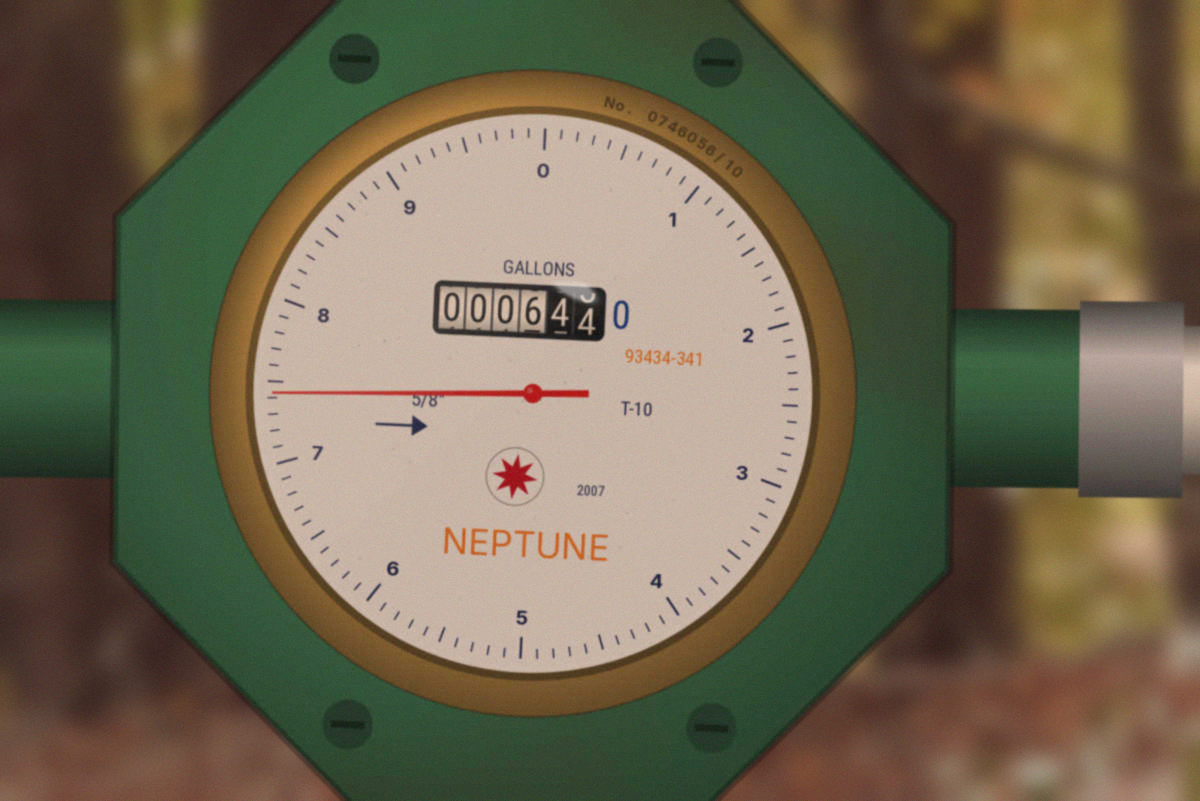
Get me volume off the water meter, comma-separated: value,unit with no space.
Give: 6437.4,gal
